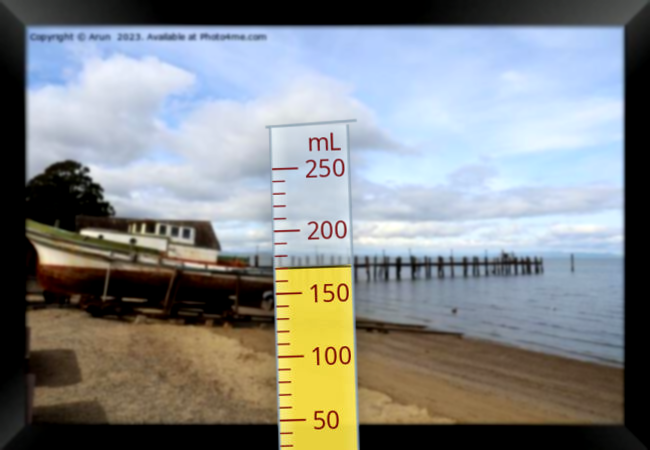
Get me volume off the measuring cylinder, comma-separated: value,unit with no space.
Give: 170,mL
